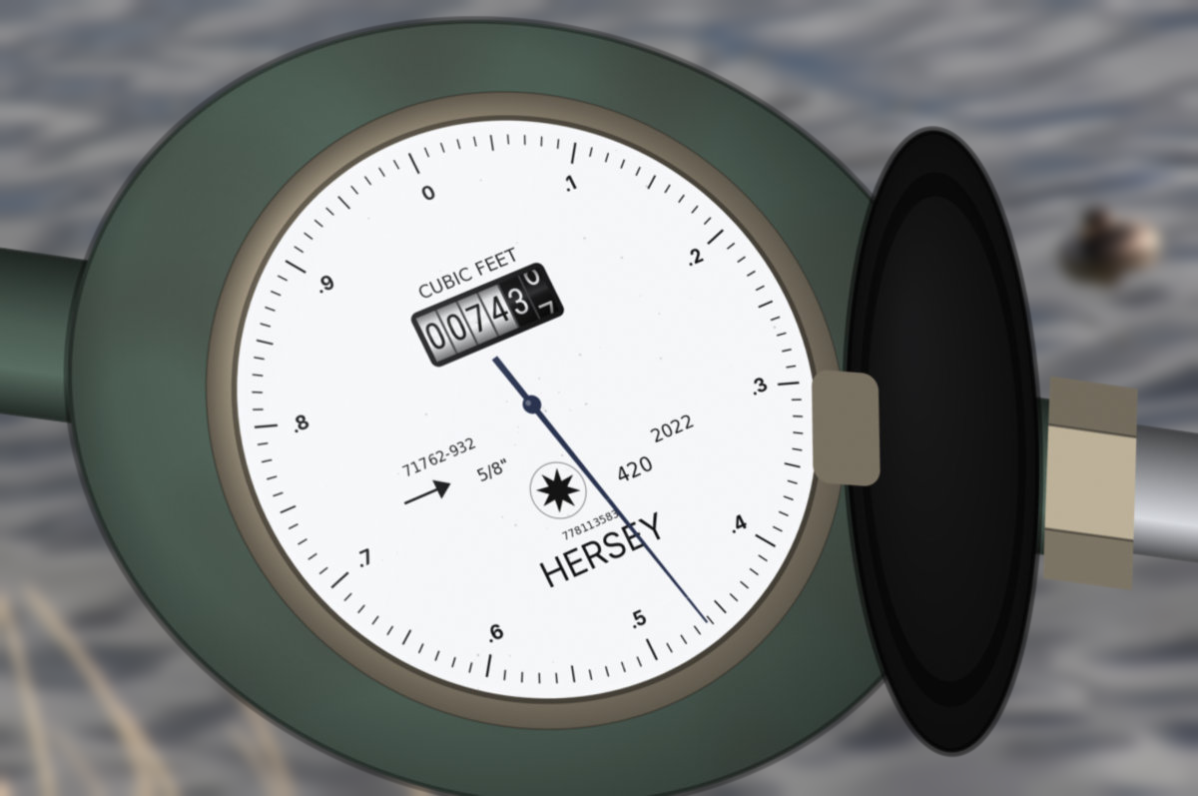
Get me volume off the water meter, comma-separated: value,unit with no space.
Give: 7436.46,ft³
